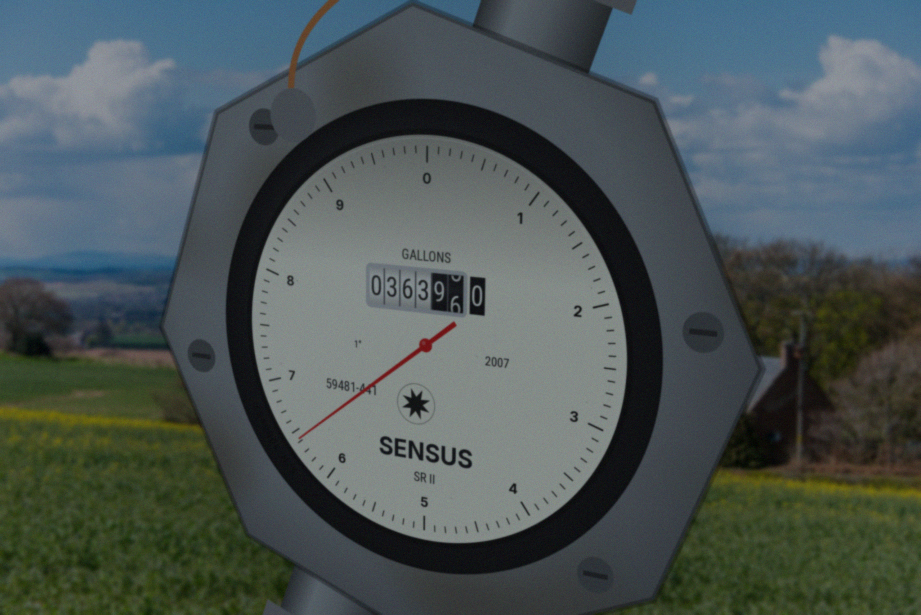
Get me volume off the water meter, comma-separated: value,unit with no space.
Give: 363956.4,gal
